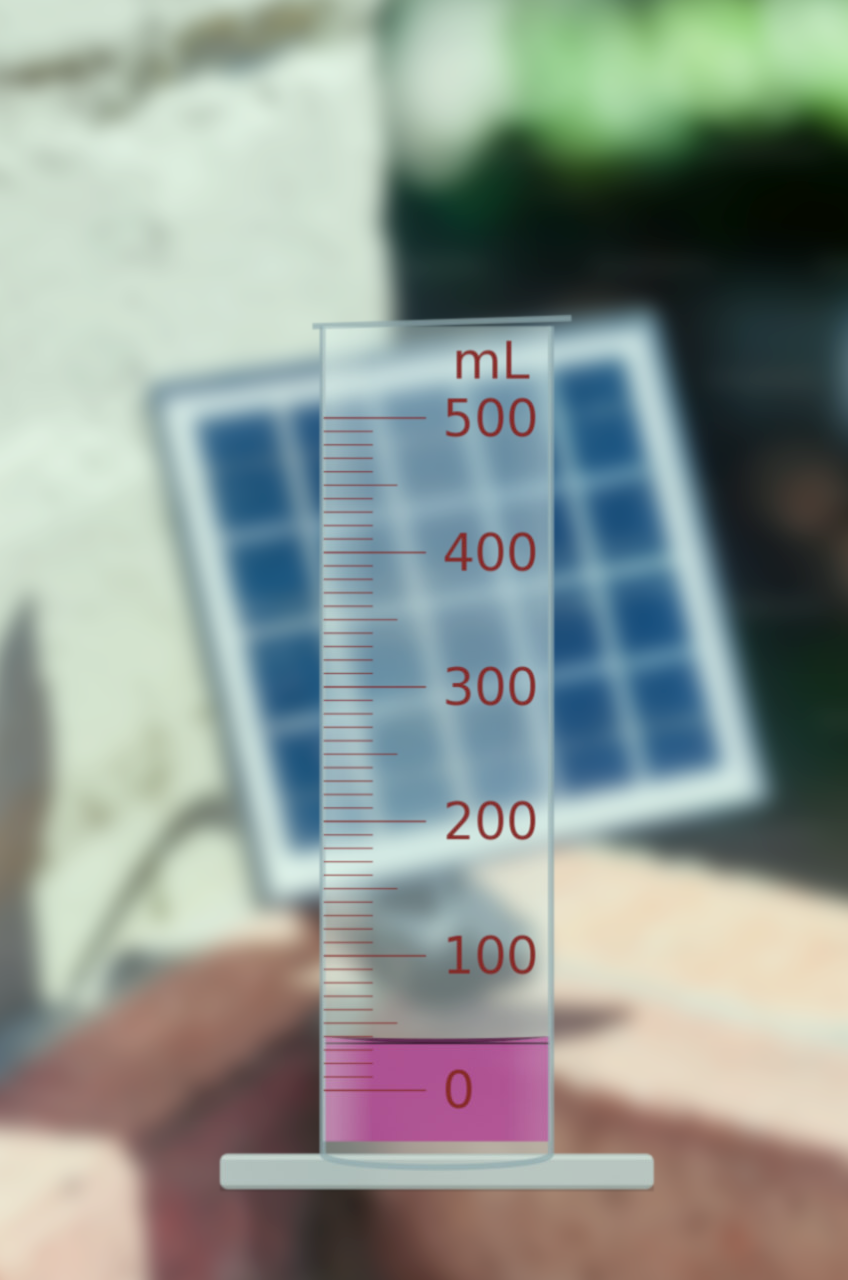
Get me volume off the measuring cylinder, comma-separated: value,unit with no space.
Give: 35,mL
